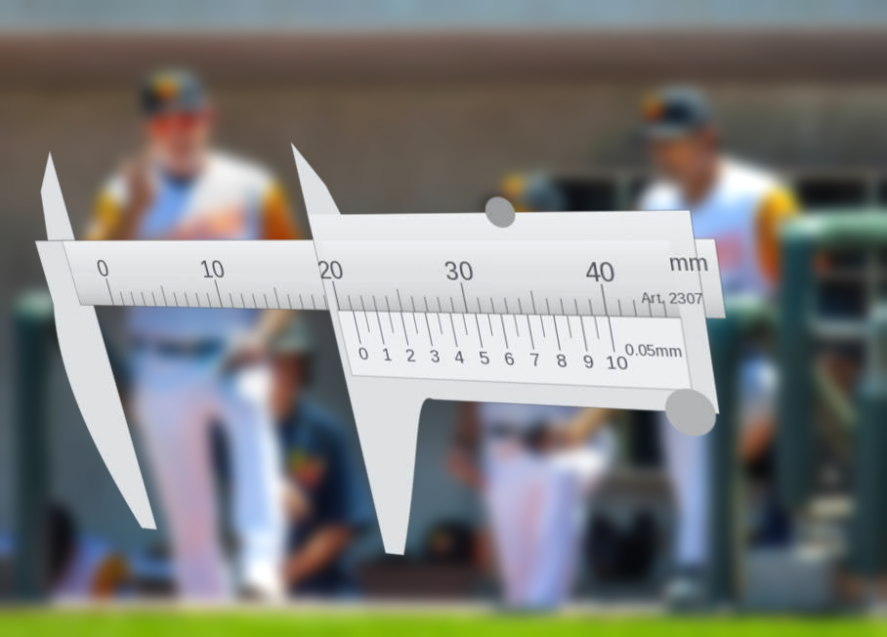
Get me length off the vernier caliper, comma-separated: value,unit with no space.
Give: 21.1,mm
